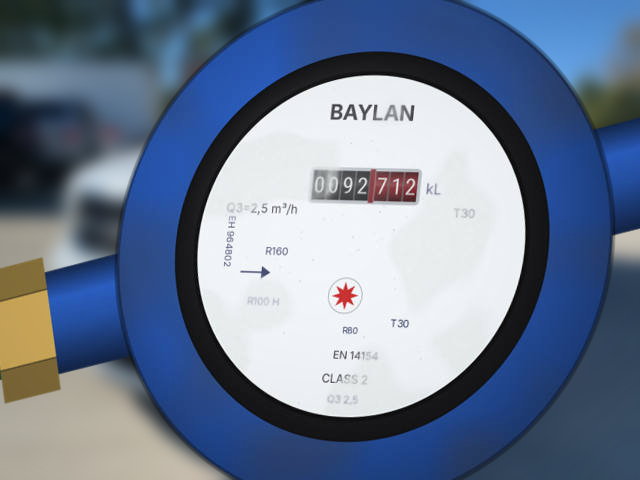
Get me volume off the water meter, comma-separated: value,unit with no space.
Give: 92.712,kL
